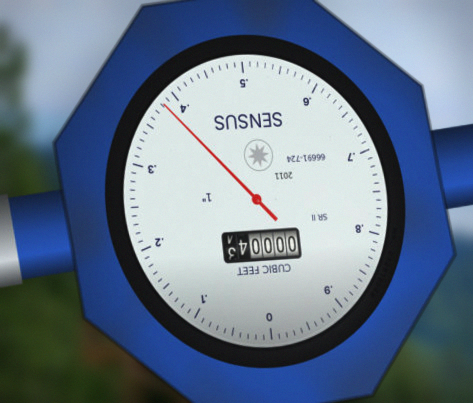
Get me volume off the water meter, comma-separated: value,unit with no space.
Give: 43.38,ft³
